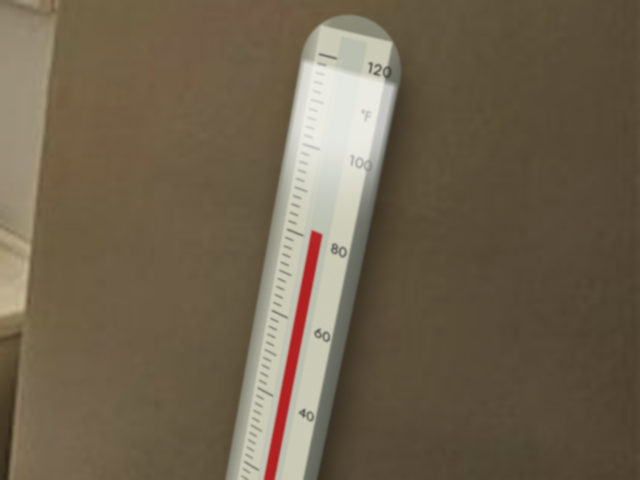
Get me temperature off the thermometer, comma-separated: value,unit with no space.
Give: 82,°F
